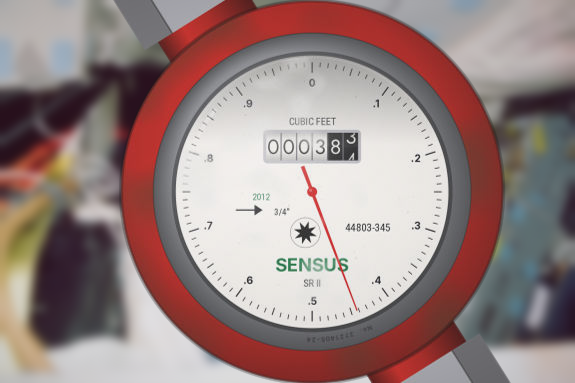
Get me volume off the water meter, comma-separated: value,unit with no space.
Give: 383.44,ft³
